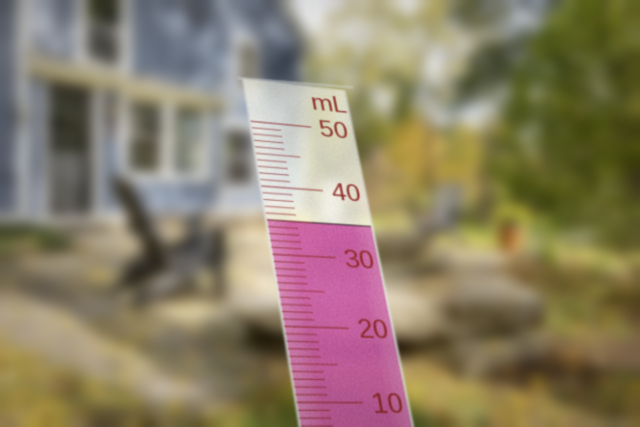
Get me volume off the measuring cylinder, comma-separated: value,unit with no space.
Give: 35,mL
